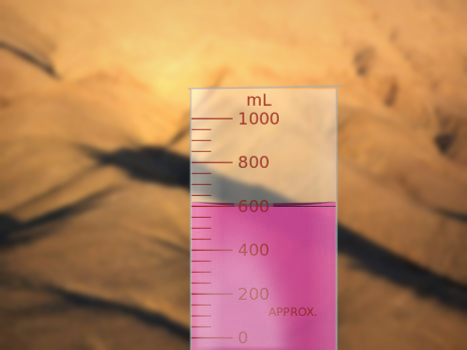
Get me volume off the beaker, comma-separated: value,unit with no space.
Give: 600,mL
